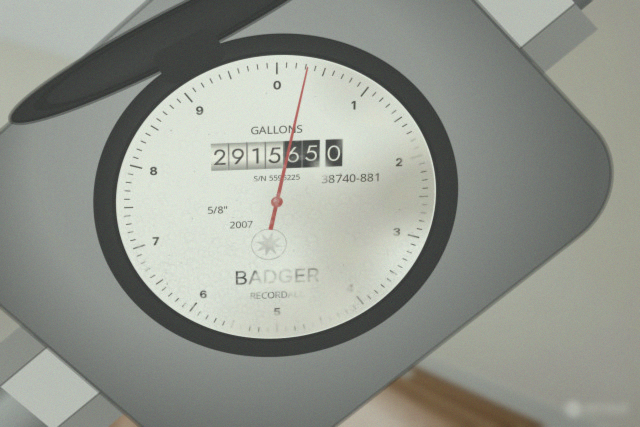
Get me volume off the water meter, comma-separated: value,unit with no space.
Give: 2915650.3,gal
